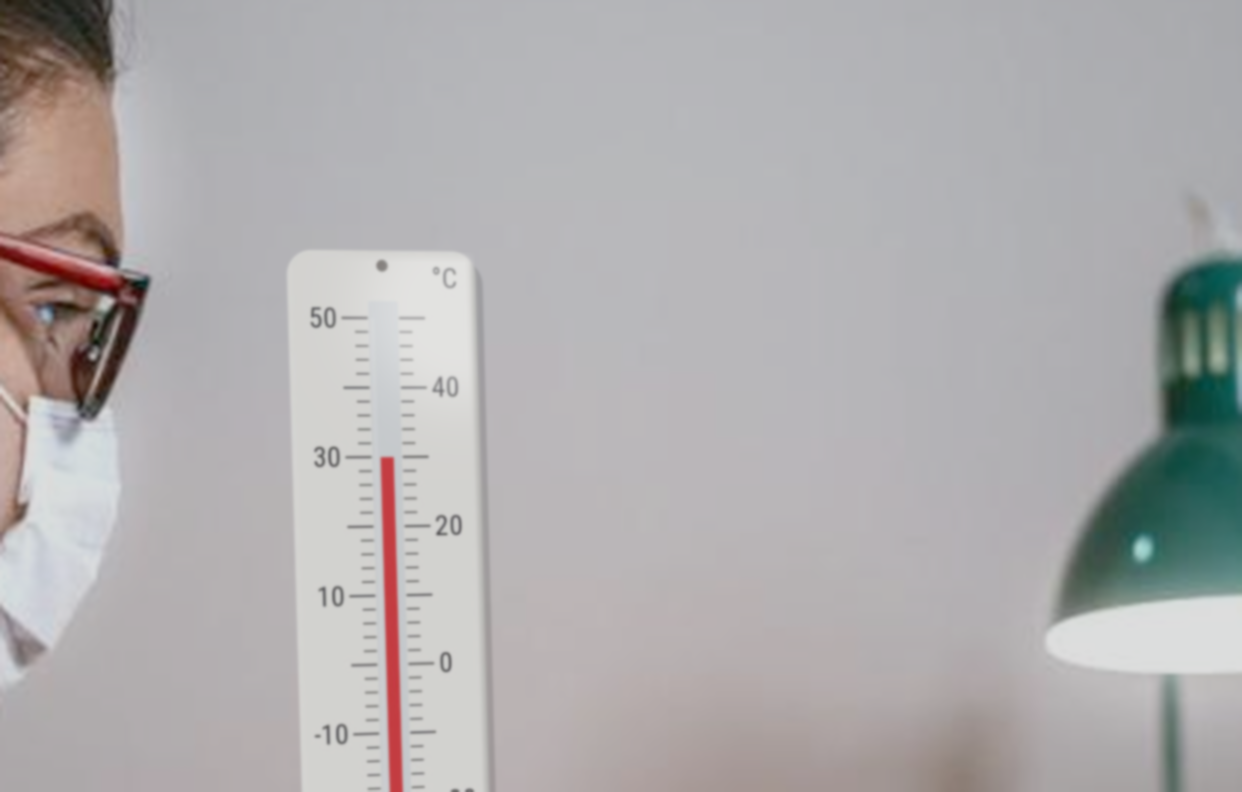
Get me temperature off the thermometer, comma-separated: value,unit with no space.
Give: 30,°C
